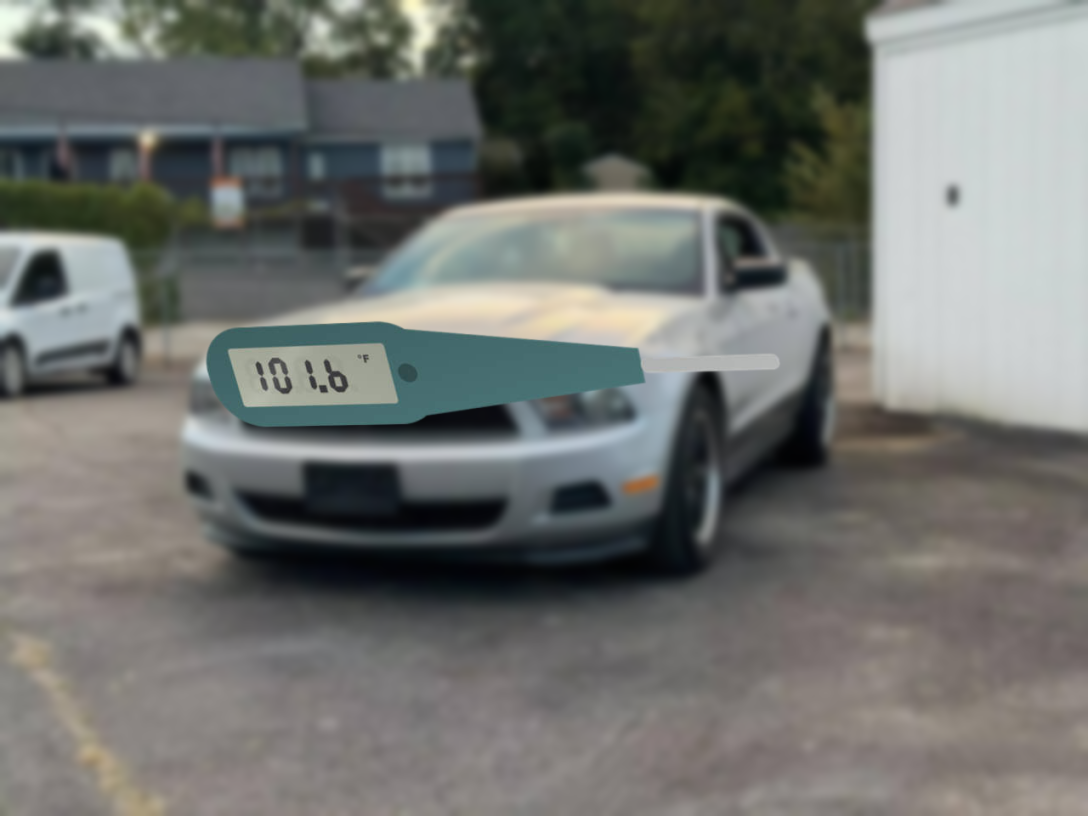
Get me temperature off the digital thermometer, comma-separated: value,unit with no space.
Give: 101.6,°F
